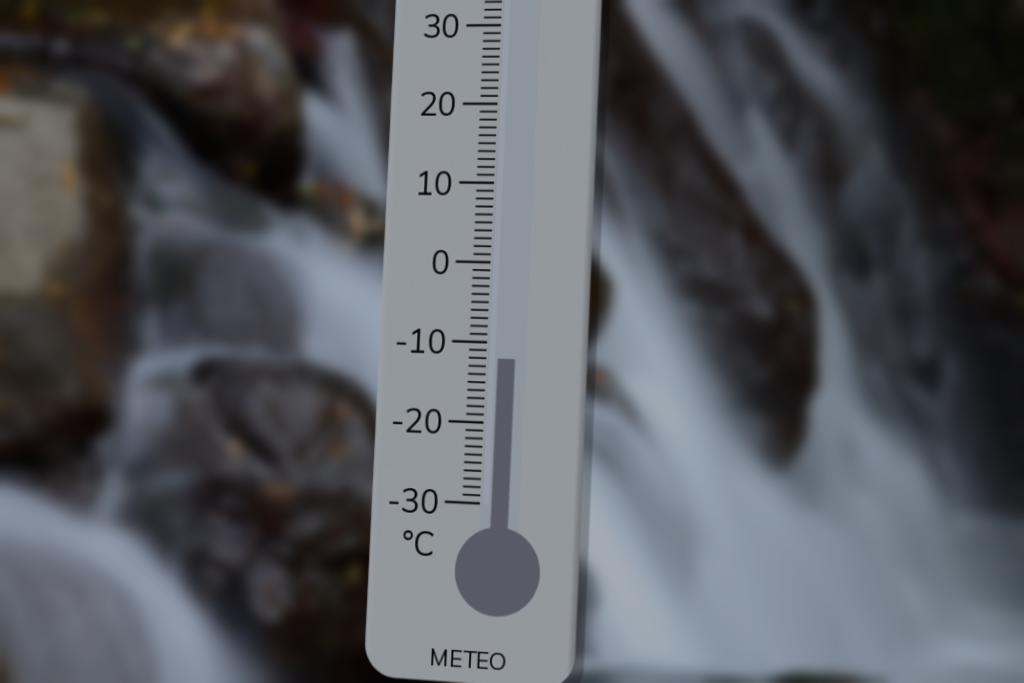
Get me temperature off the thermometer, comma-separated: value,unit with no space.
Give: -12,°C
